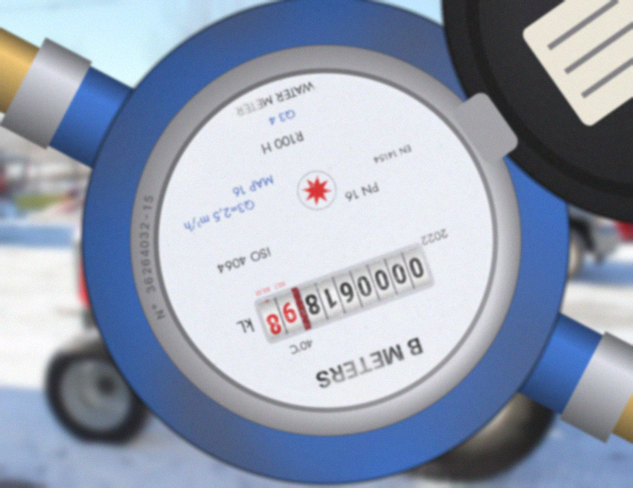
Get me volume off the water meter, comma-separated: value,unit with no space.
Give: 618.98,kL
